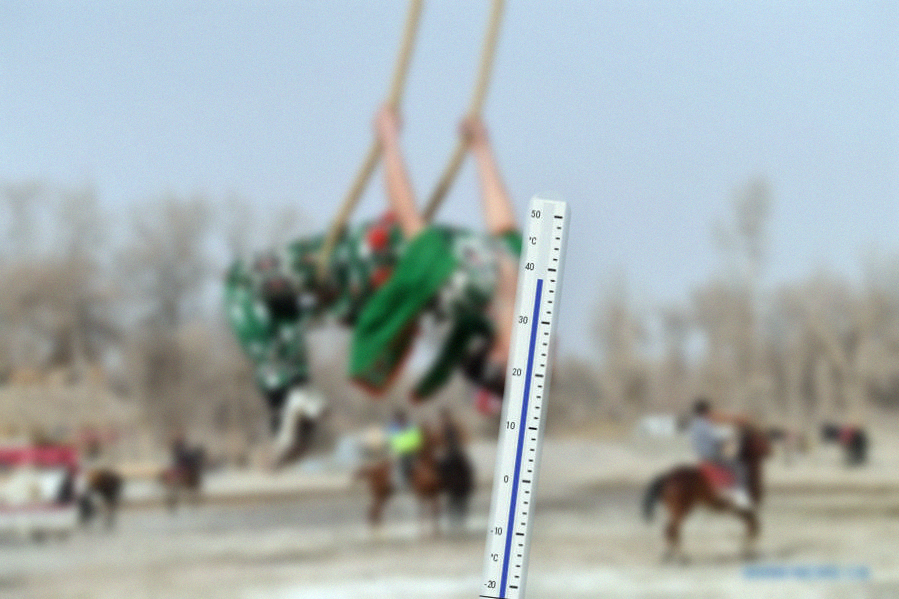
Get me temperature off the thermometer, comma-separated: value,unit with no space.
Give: 38,°C
